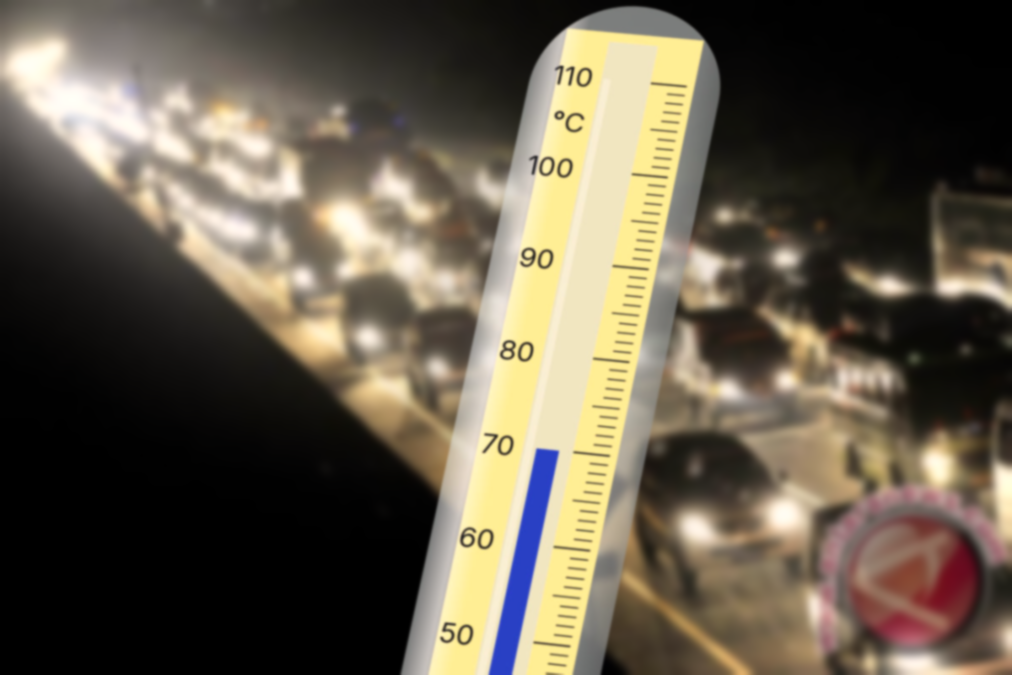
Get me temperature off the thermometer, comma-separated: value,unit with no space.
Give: 70,°C
